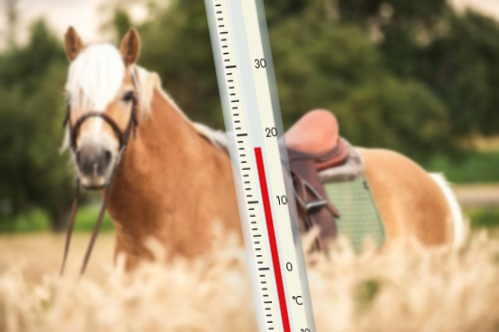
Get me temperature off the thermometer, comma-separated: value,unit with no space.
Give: 18,°C
